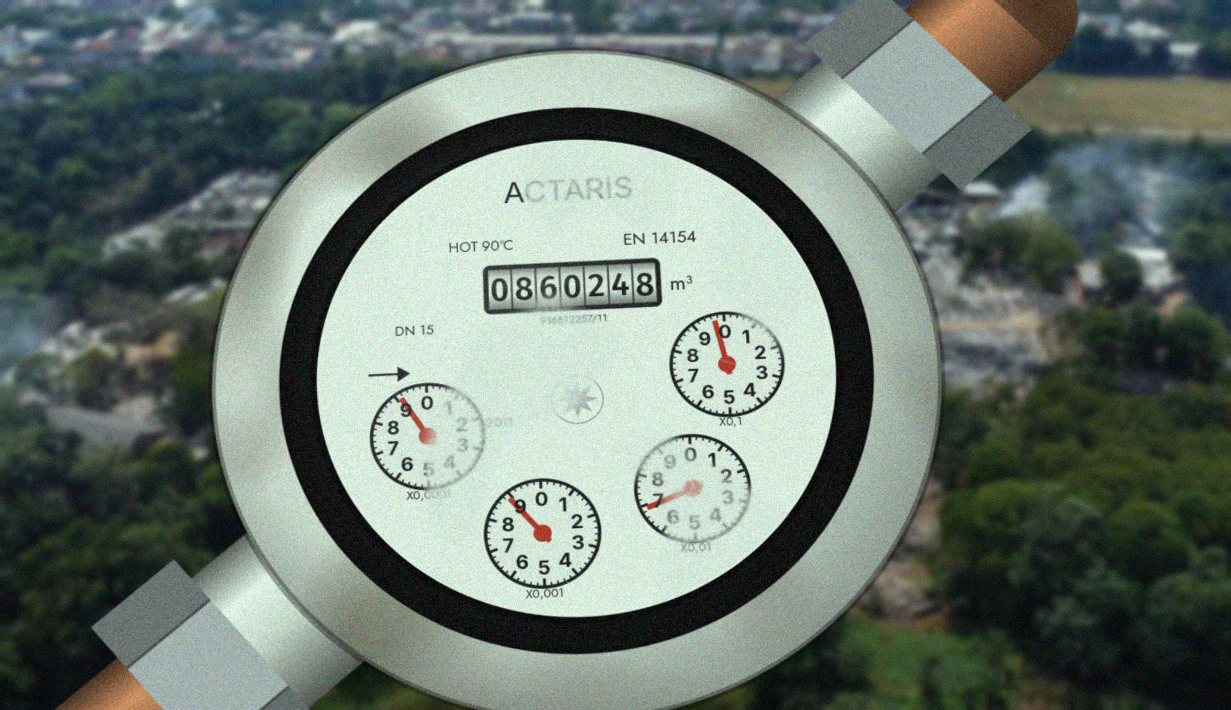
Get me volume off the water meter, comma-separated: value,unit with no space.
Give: 860247.9689,m³
